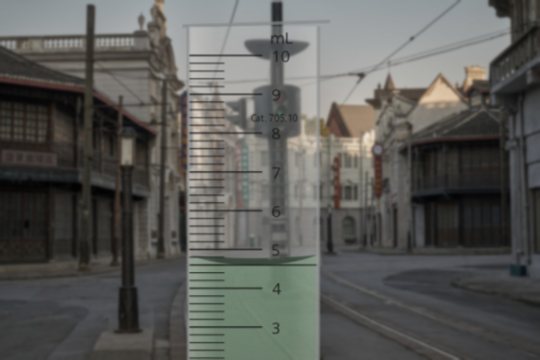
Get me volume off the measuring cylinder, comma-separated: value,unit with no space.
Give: 4.6,mL
